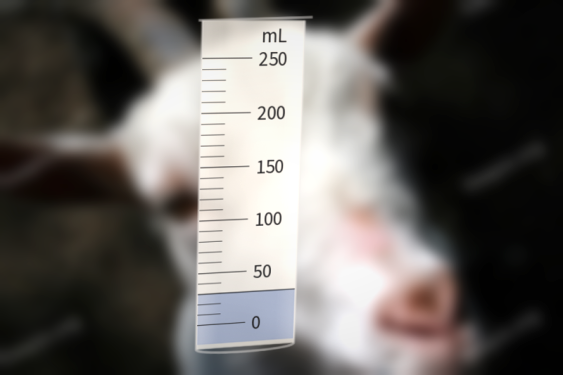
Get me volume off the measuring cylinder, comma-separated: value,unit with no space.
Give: 30,mL
